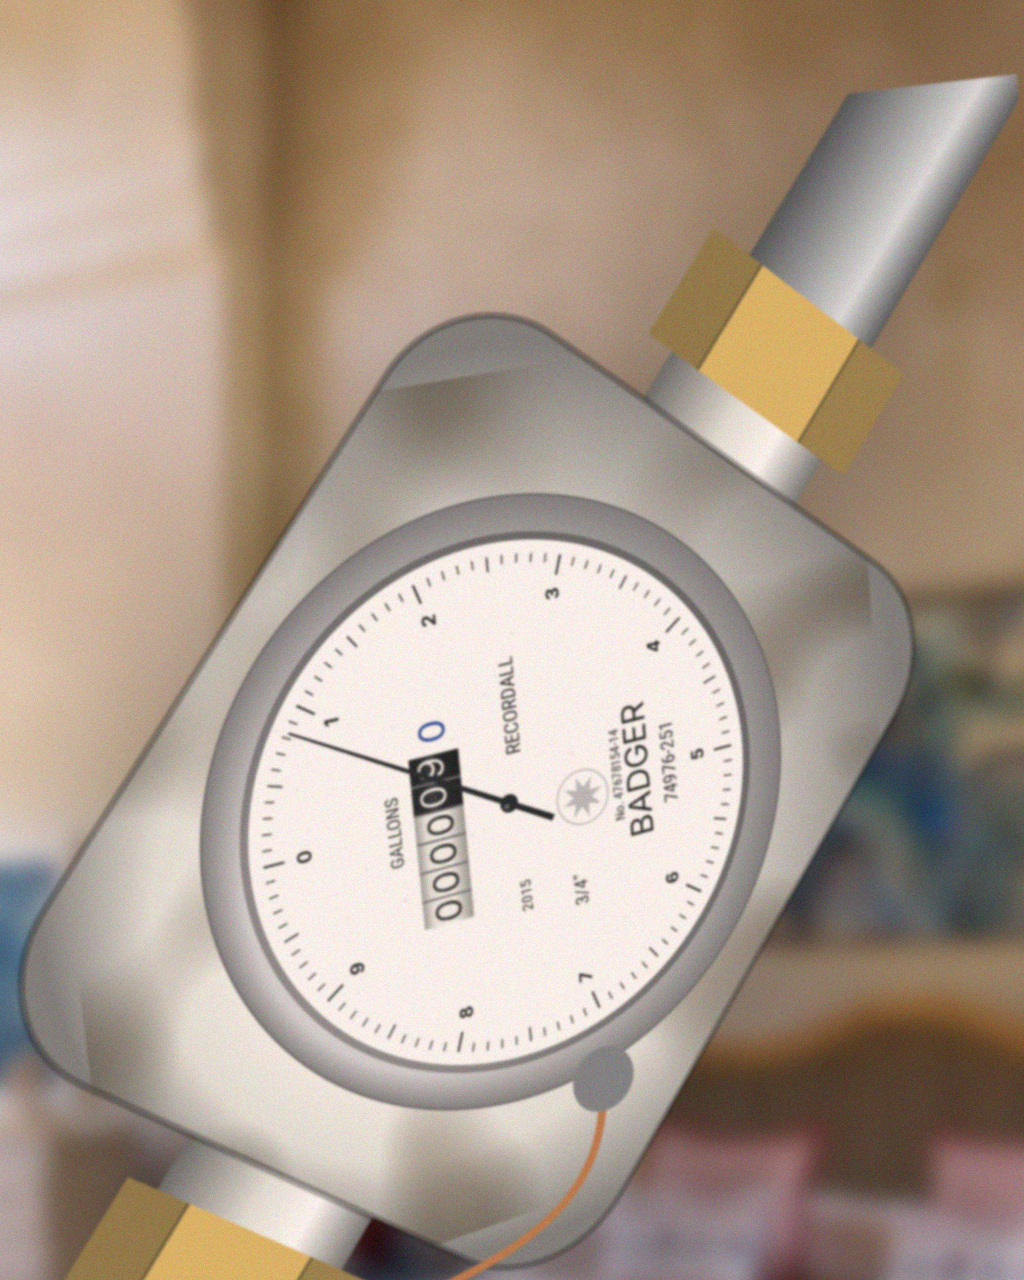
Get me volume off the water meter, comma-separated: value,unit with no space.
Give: 90.8,gal
